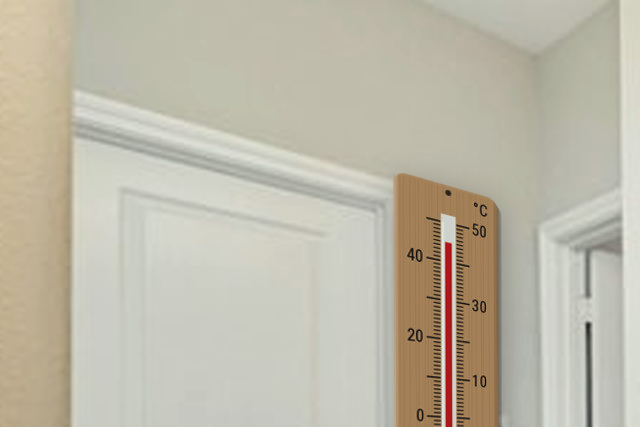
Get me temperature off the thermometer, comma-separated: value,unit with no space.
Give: 45,°C
